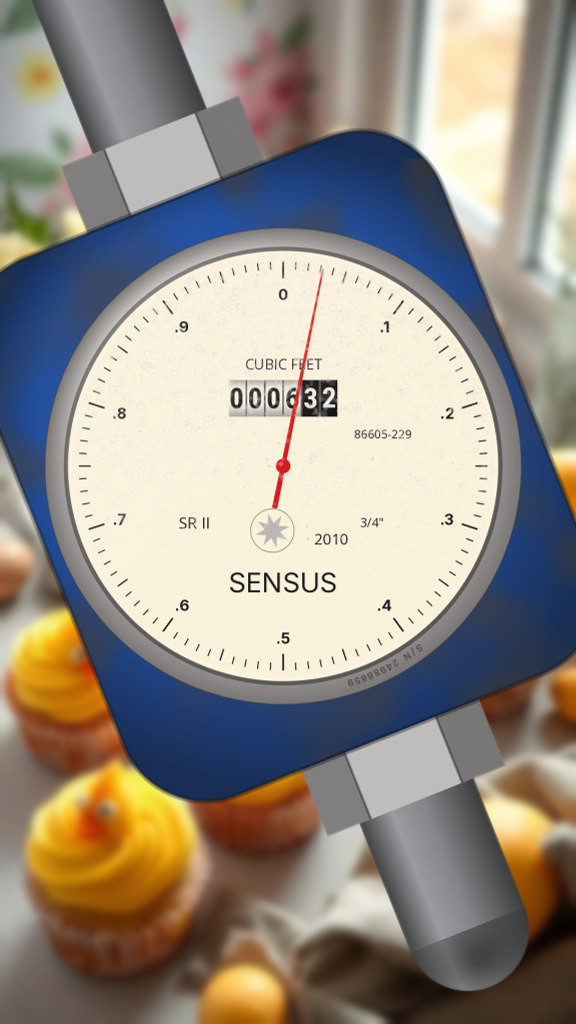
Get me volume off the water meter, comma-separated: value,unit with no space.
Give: 632.03,ft³
